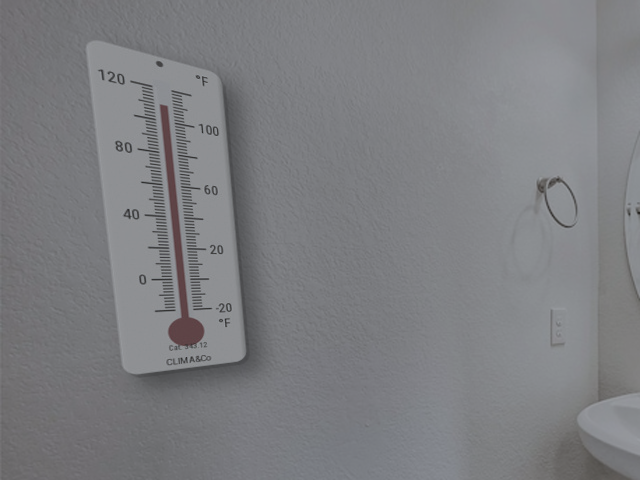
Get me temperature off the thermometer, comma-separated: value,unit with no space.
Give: 110,°F
